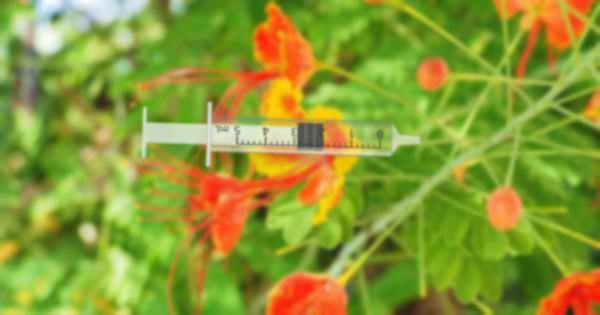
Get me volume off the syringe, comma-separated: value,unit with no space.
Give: 2,mL
